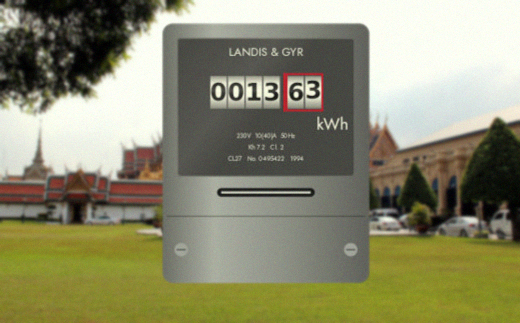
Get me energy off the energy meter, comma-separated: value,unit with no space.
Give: 13.63,kWh
